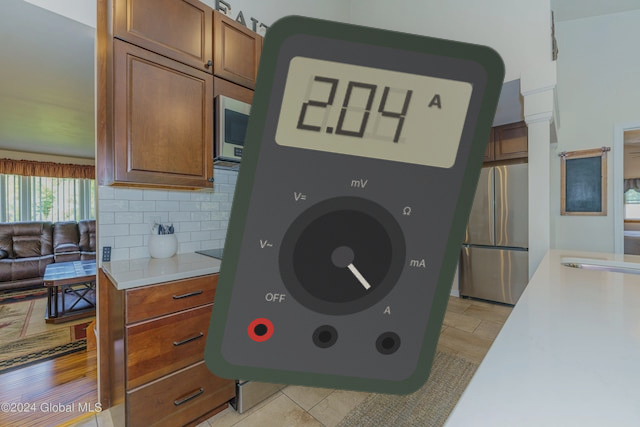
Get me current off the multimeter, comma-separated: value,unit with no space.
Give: 2.04,A
